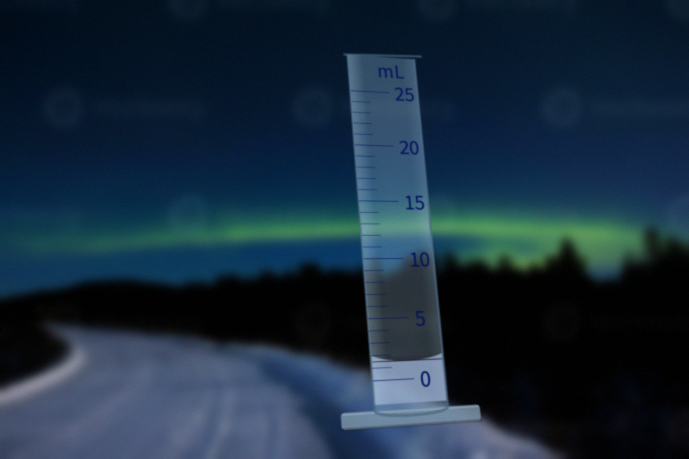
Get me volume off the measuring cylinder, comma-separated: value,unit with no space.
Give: 1.5,mL
